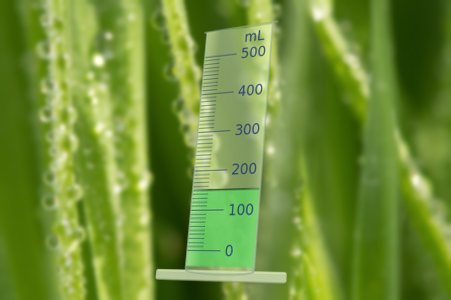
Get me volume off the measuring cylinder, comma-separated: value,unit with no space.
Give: 150,mL
